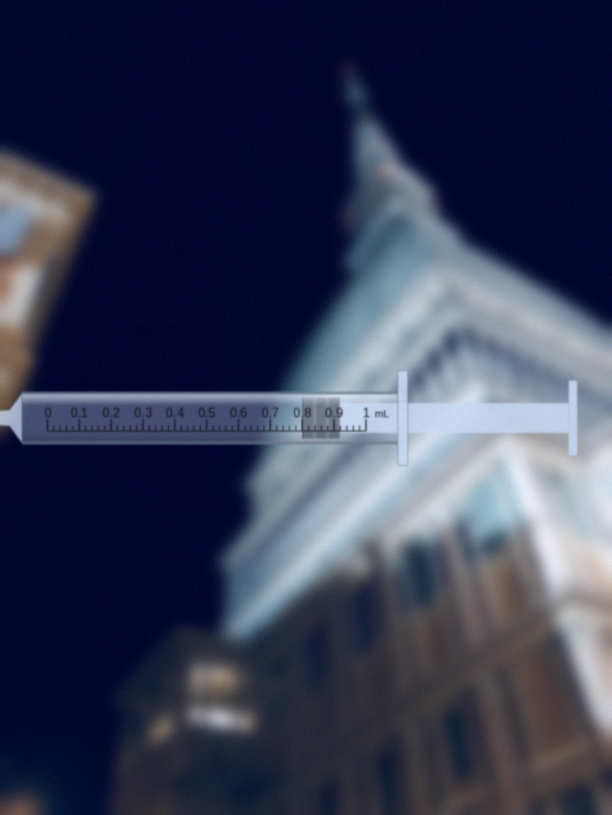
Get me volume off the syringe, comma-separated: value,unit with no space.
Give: 0.8,mL
